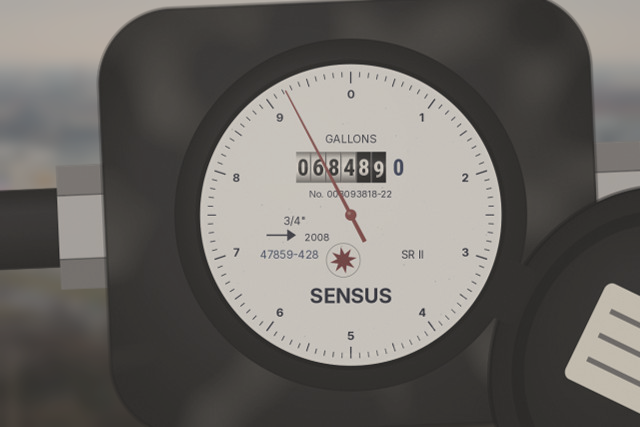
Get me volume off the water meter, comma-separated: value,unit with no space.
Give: 684889.2,gal
